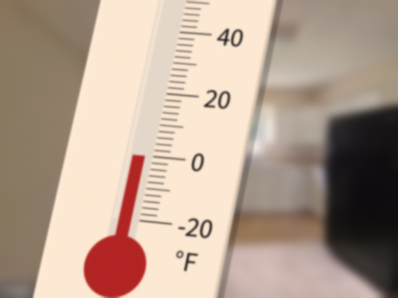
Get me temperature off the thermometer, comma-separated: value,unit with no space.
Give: 0,°F
